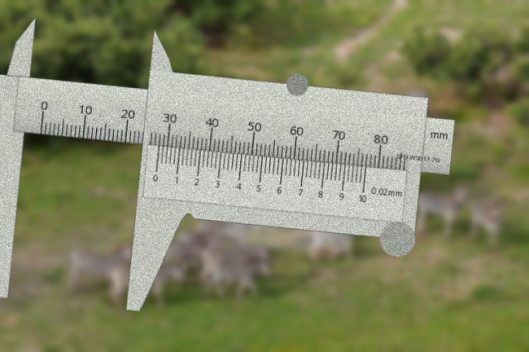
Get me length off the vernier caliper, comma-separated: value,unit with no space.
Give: 28.0,mm
